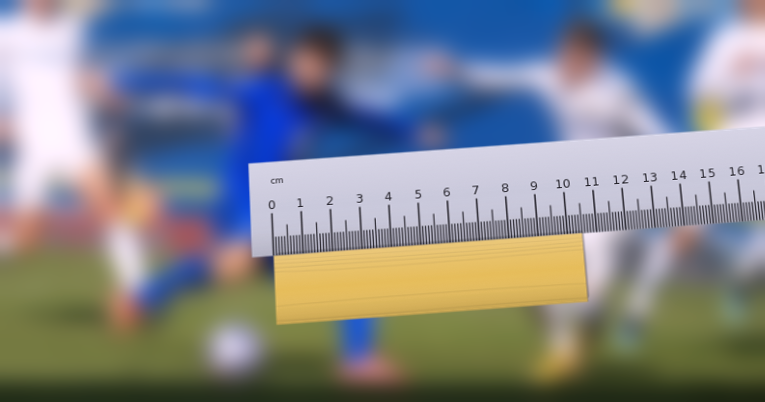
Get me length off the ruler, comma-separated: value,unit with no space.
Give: 10.5,cm
